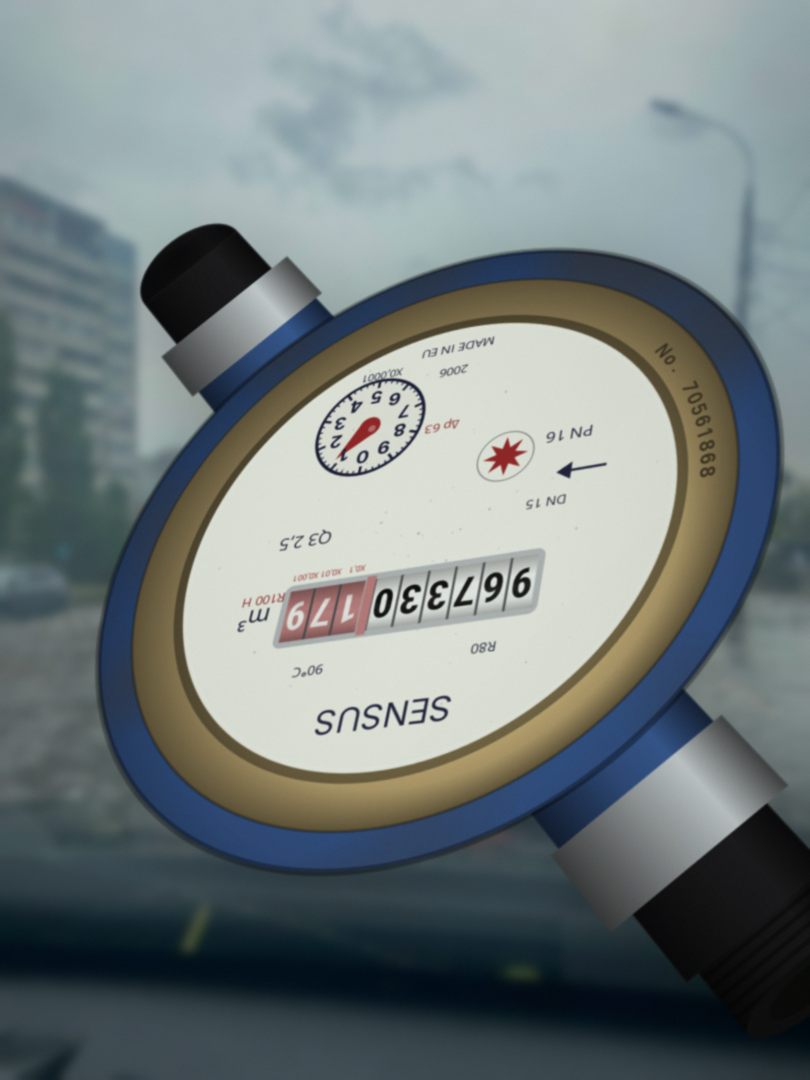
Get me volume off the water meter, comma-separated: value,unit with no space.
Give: 967330.1791,m³
